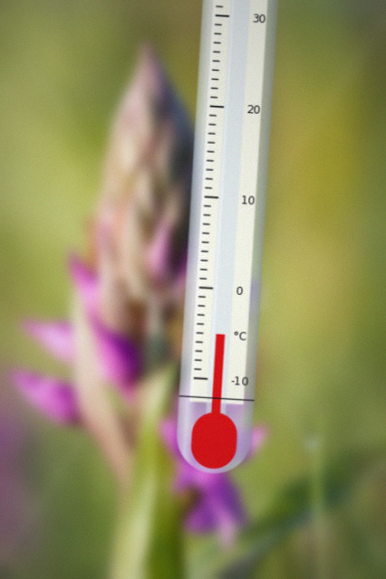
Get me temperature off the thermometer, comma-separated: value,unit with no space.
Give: -5,°C
